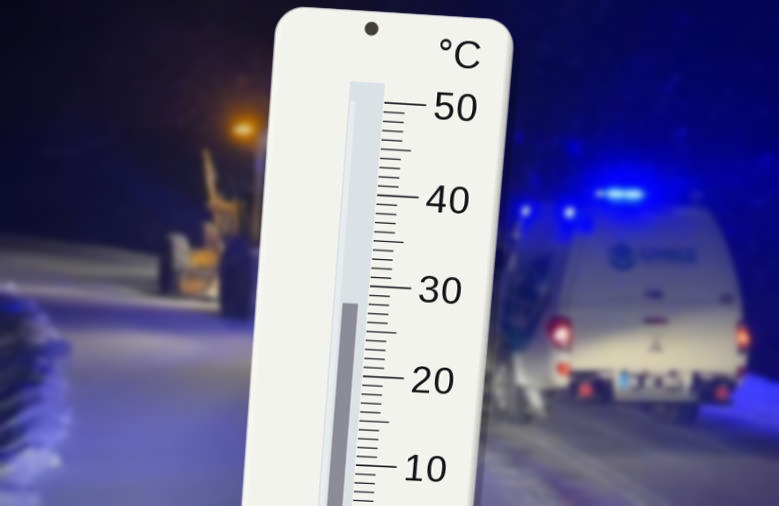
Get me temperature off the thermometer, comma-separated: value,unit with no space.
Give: 28,°C
